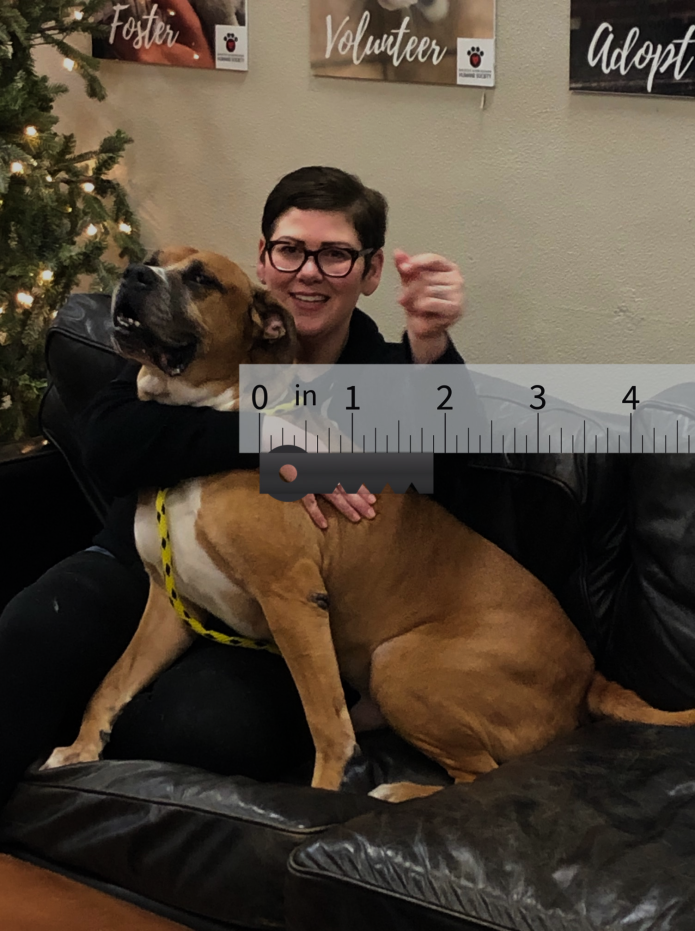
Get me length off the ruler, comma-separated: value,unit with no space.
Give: 1.875,in
